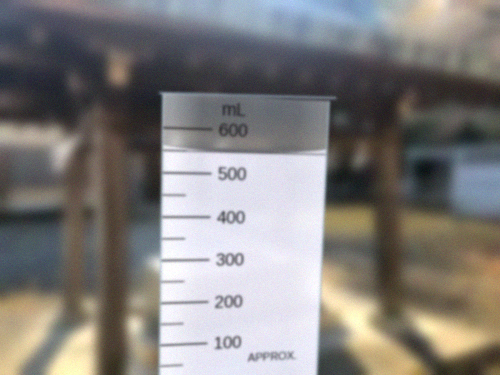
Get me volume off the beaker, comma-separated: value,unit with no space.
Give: 550,mL
